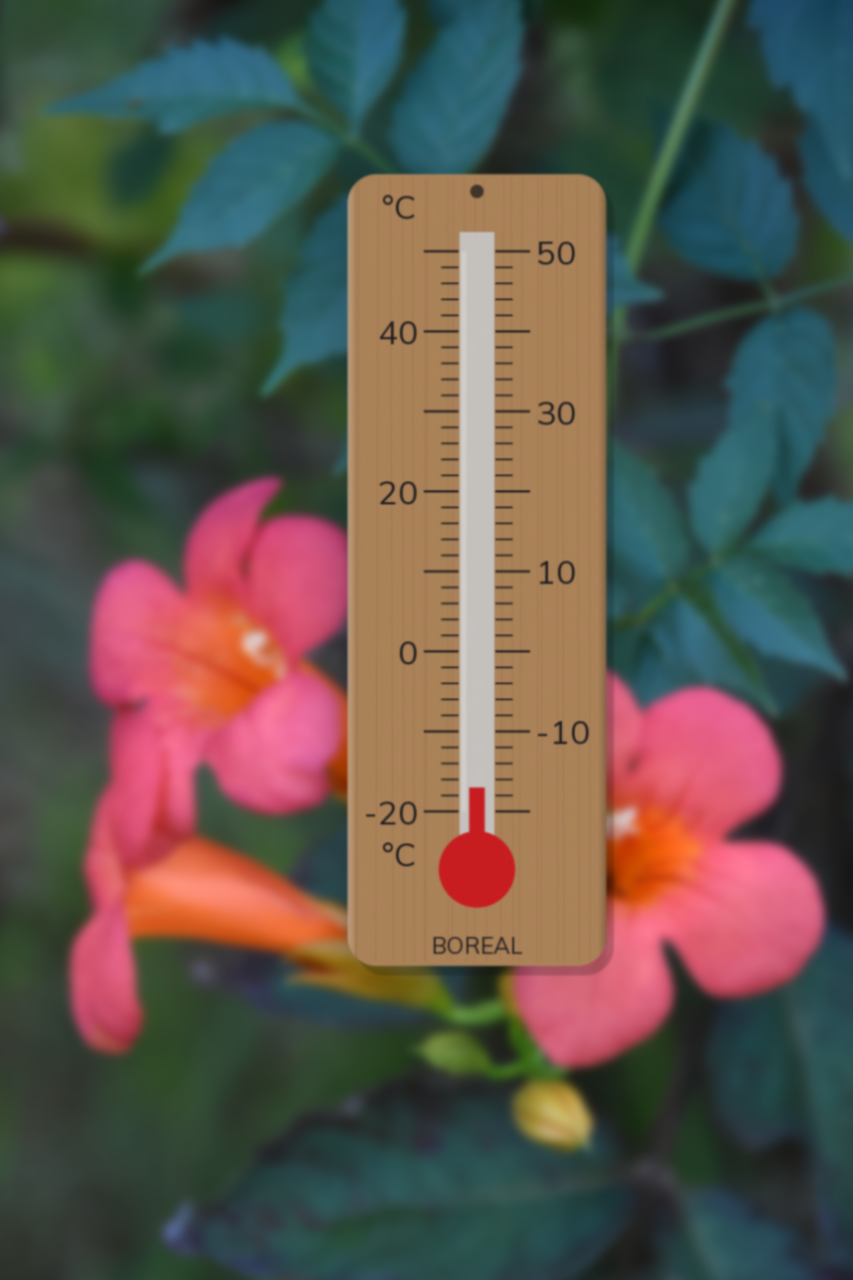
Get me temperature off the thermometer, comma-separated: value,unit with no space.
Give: -17,°C
